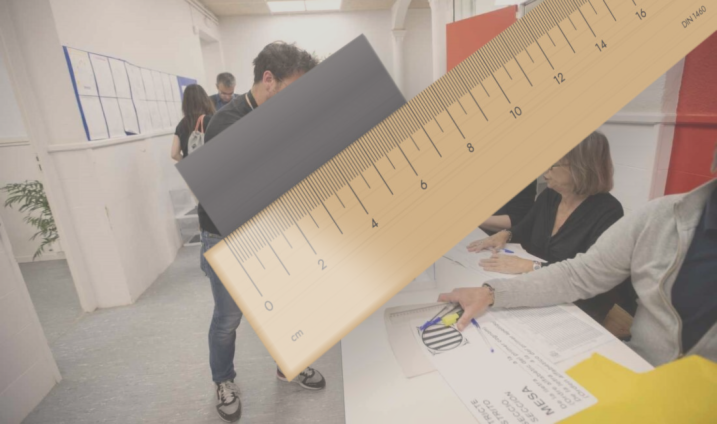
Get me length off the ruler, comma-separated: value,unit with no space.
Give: 7,cm
